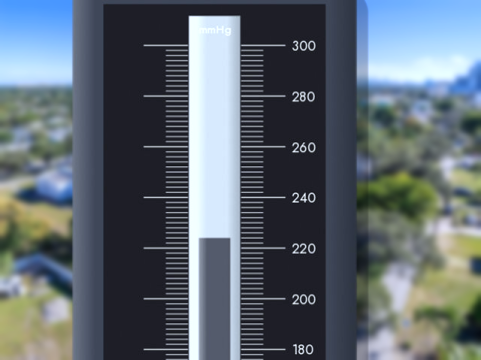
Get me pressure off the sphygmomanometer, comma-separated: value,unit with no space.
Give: 224,mmHg
